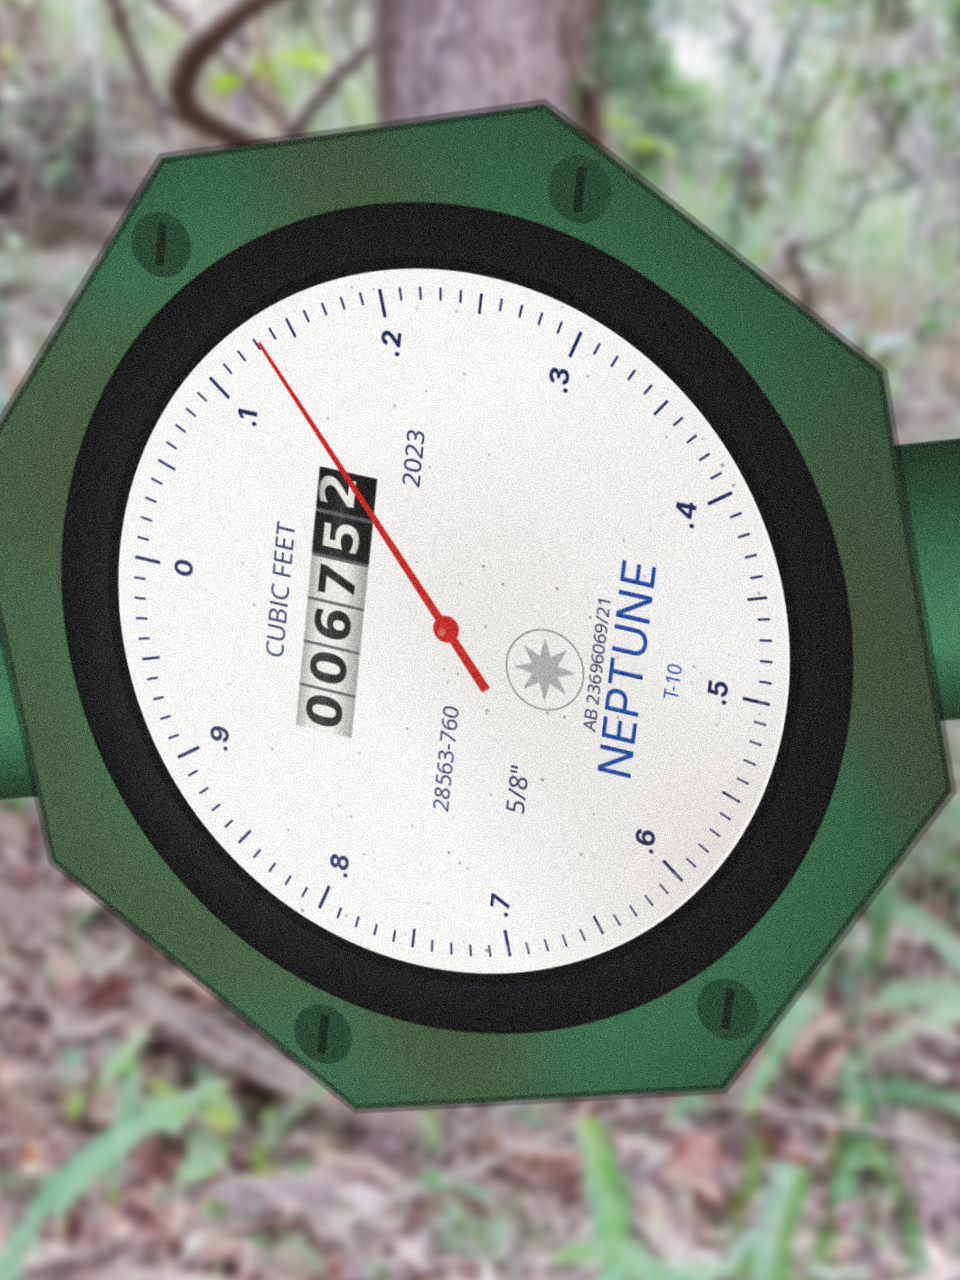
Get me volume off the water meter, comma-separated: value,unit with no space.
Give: 6752.13,ft³
